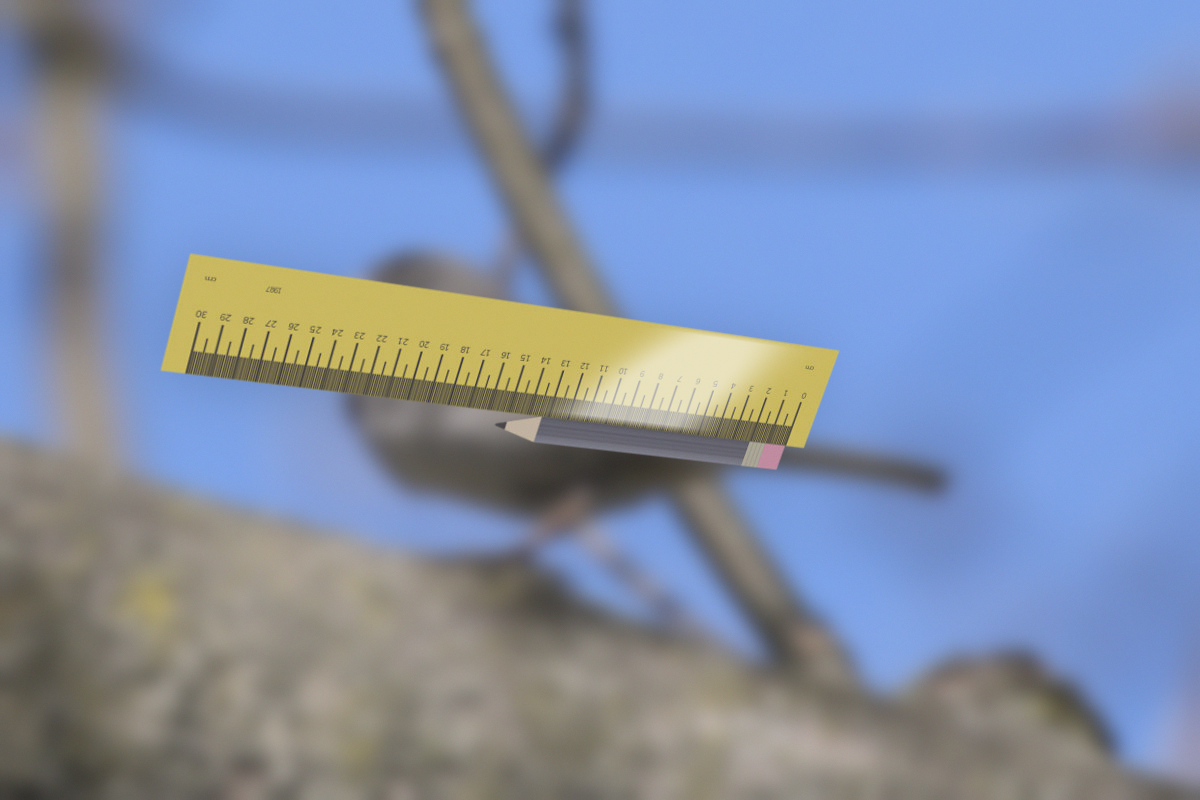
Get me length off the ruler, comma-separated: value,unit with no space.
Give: 15.5,cm
